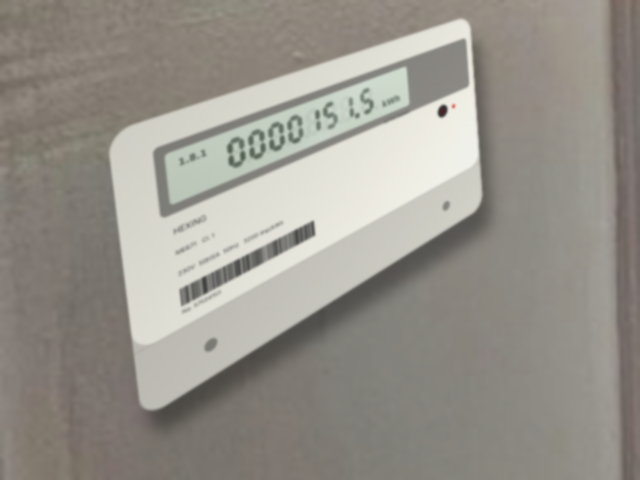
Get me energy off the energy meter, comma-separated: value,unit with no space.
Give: 151.5,kWh
